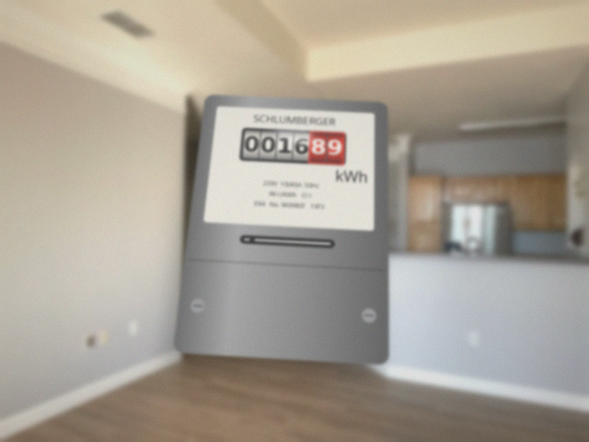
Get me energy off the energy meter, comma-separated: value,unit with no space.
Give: 16.89,kWh
